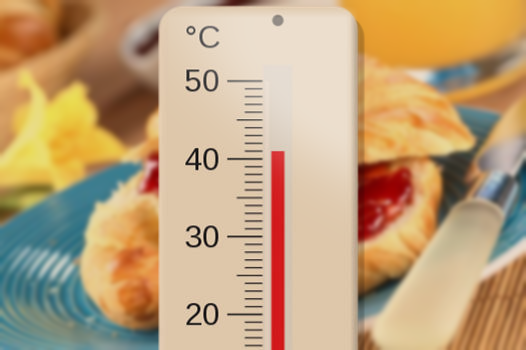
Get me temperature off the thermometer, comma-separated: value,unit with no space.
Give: 41,°C
